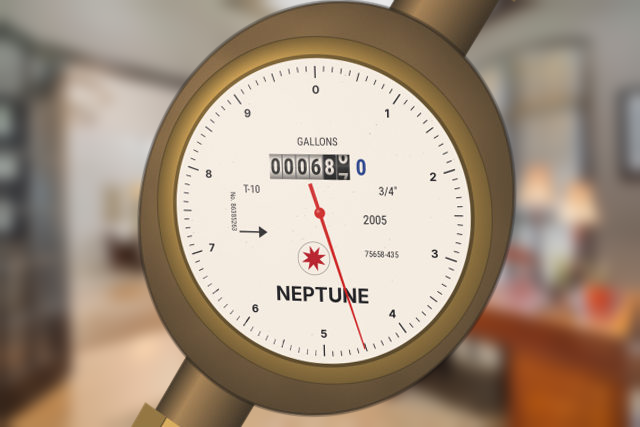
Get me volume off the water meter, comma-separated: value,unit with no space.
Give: 6864.5,gal
